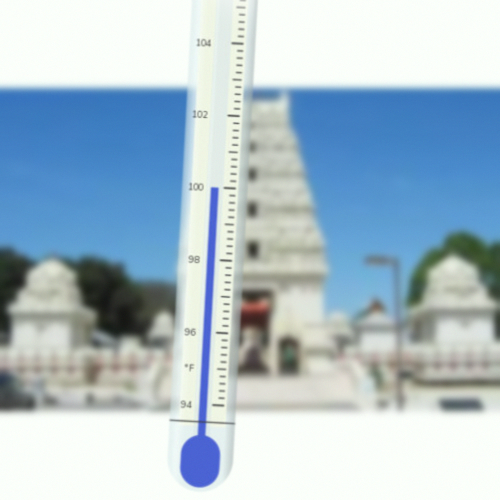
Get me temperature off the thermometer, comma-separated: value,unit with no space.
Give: 100,°F
